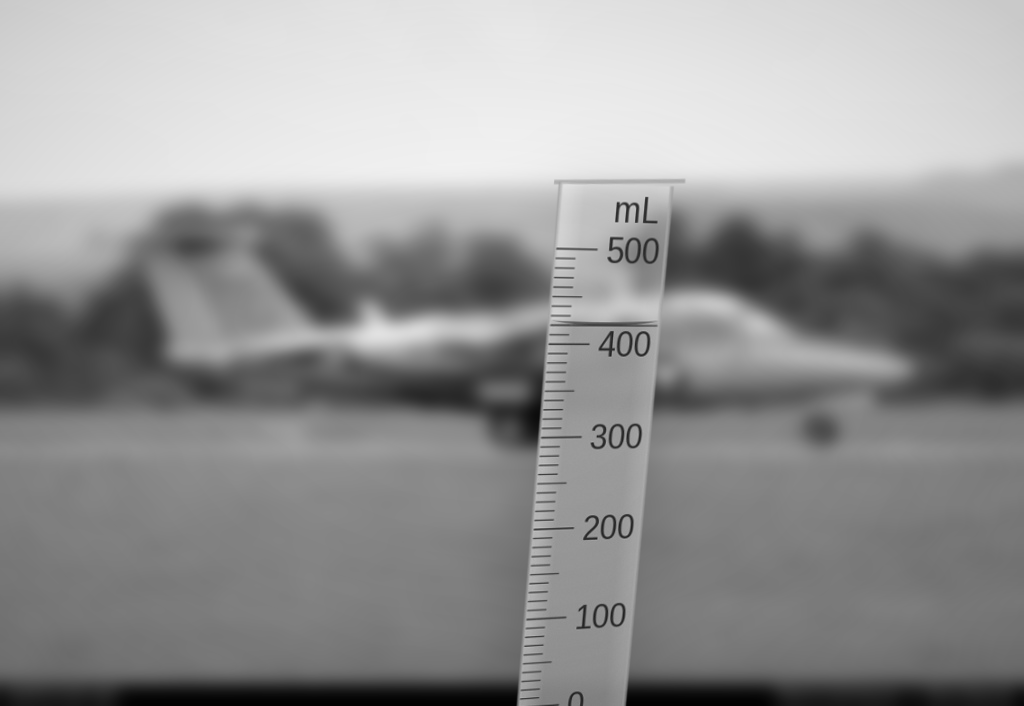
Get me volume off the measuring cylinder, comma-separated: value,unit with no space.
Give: 420,mL
